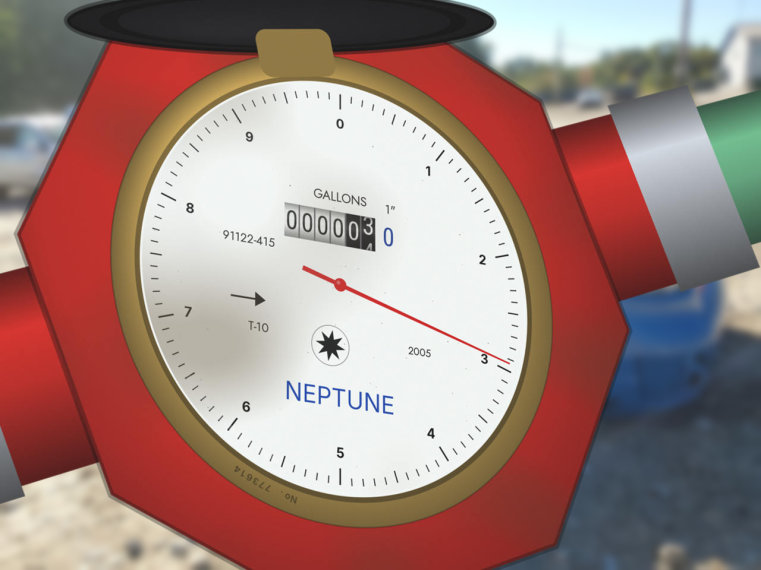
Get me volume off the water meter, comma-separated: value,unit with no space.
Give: 32.9,gal
